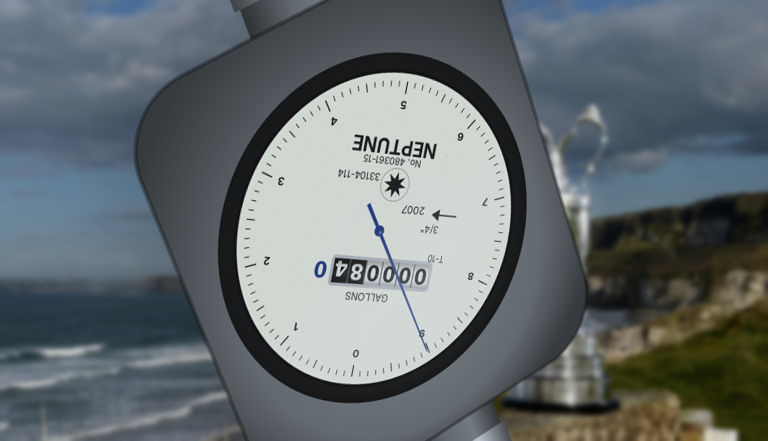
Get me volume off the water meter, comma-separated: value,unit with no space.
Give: 839.0,gal
